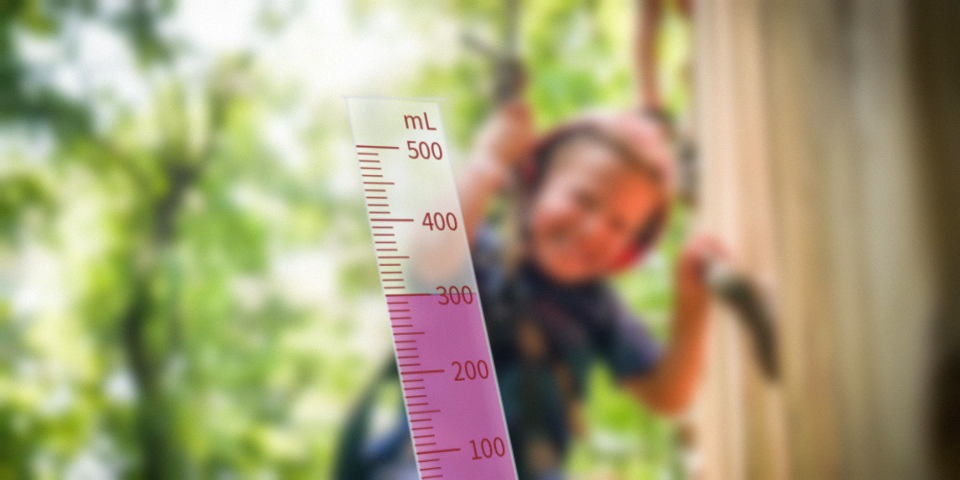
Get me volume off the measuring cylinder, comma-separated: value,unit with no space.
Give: 300,mL
